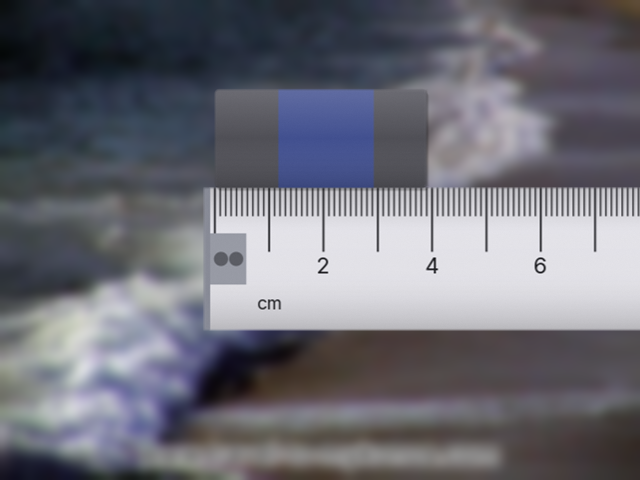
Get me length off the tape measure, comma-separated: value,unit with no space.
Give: 3.9,cm
